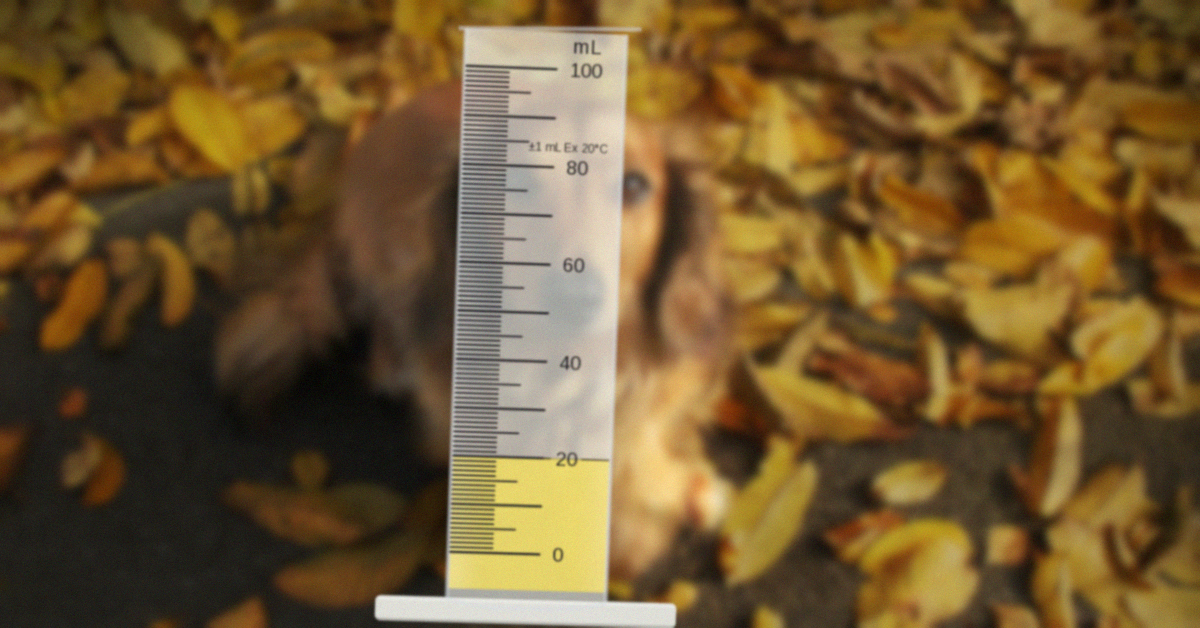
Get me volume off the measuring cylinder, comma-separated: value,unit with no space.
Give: 20,mL
